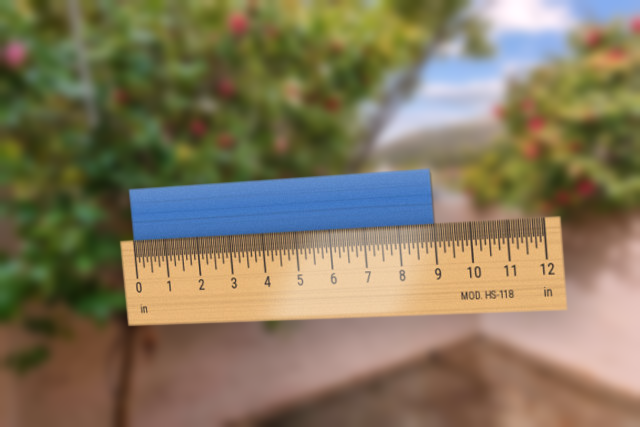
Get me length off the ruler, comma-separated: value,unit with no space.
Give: 9,in
